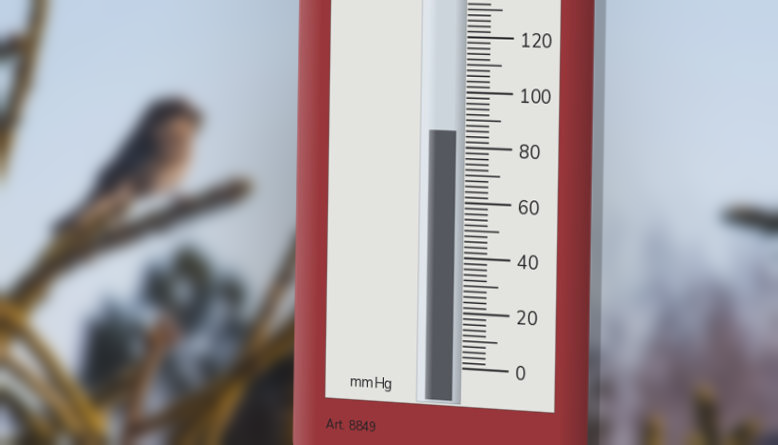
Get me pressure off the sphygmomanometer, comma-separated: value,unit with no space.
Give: 86,mmHg
